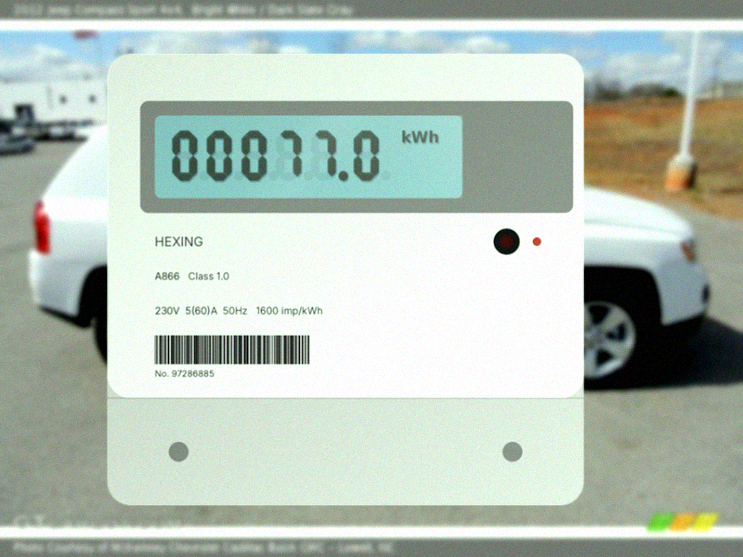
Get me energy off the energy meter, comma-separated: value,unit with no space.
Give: 77.0,kWh
